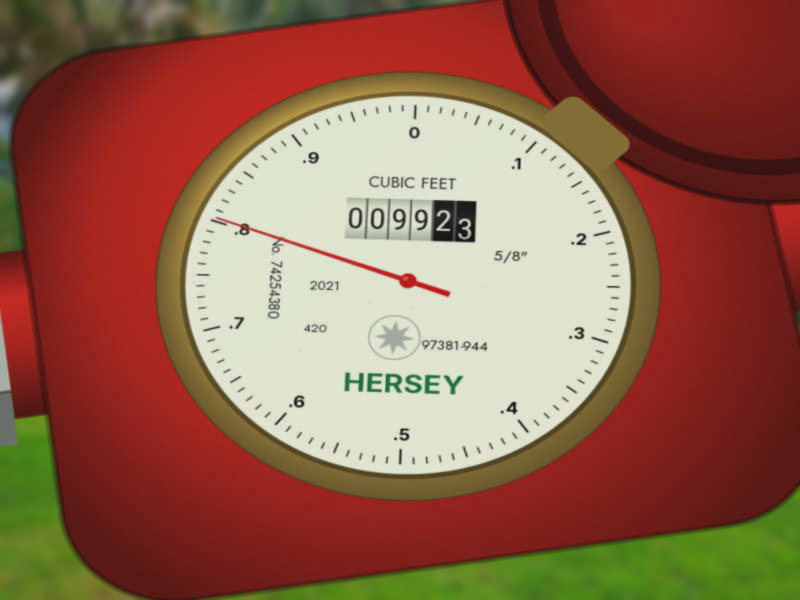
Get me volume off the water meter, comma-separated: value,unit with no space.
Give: 9922.80,ft³
